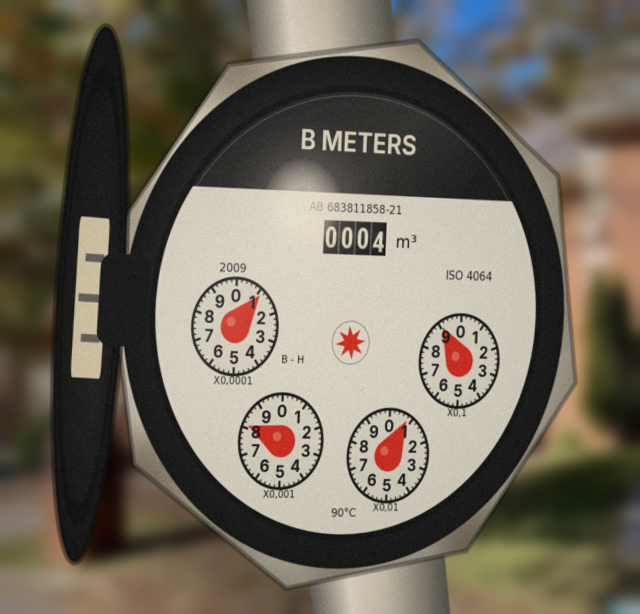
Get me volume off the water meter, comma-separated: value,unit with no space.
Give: 3.9081,m³
